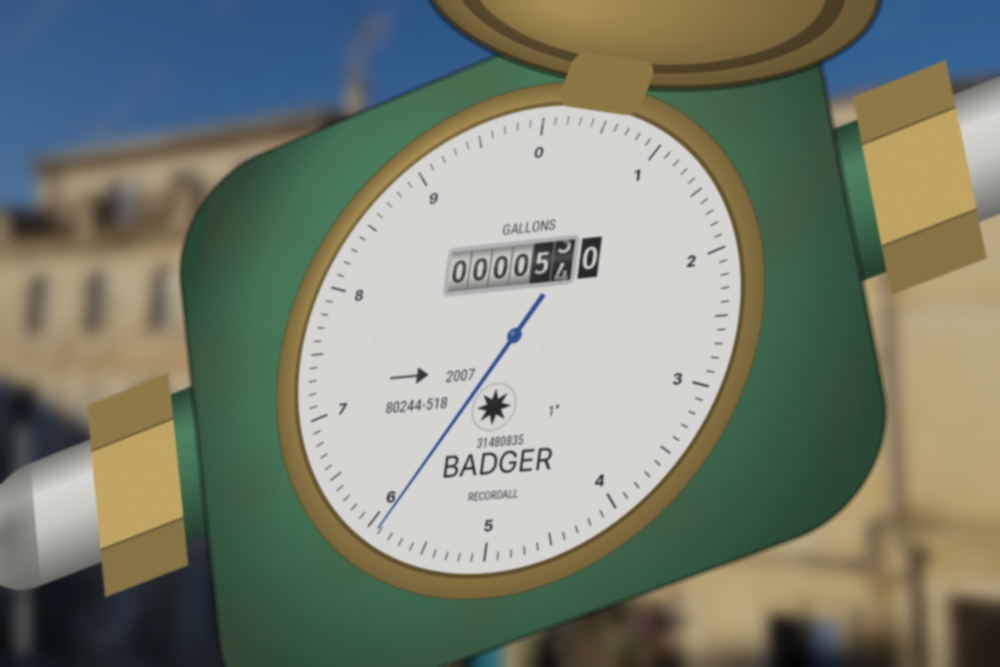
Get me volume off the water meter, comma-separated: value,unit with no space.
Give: 535.9,gal
